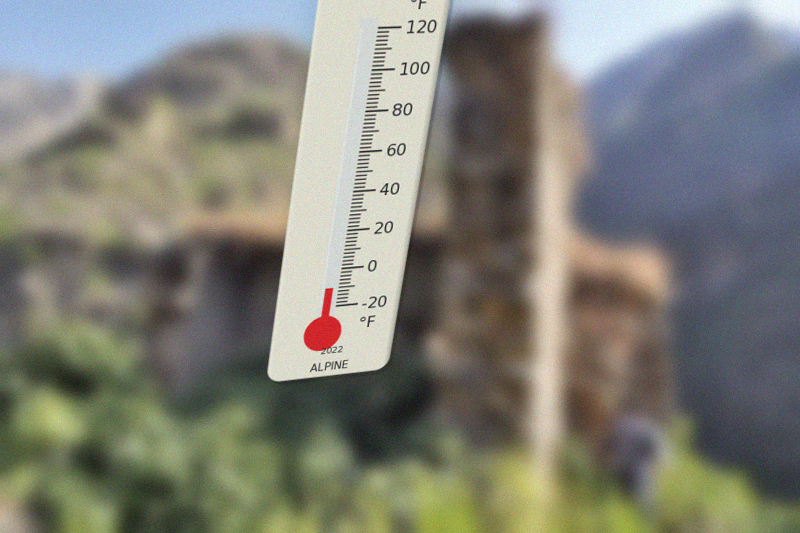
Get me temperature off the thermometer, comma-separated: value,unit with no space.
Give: -10,°F
